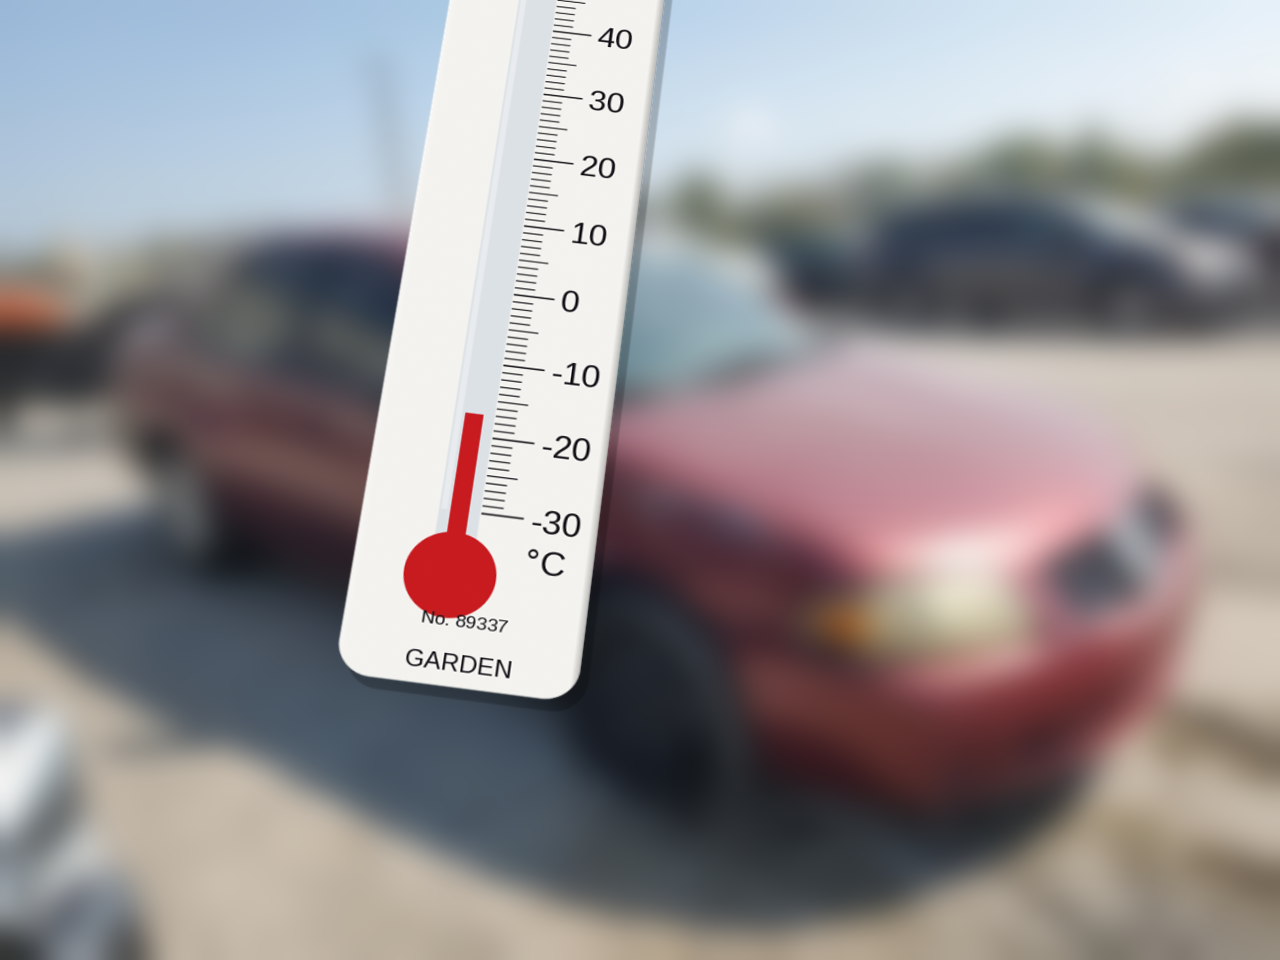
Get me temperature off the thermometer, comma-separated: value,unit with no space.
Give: -17,°C
